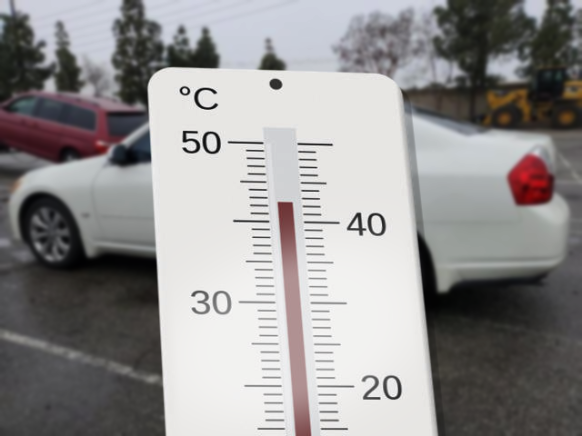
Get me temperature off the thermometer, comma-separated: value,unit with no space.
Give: 42.5,°C
